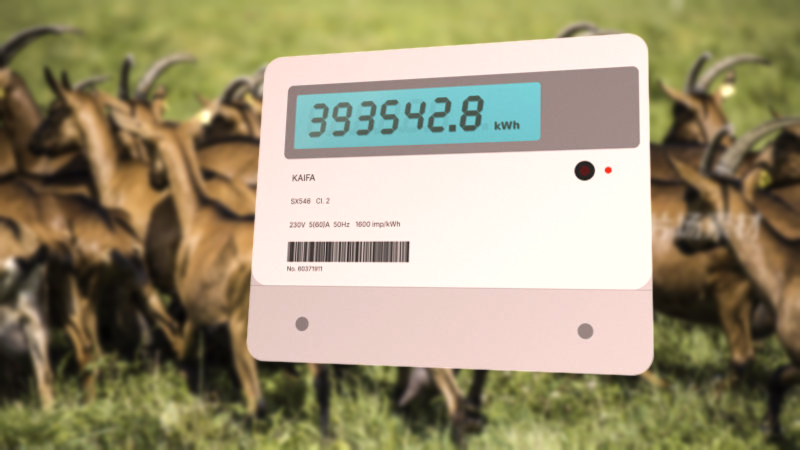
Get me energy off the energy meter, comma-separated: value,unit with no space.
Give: 393542.8,kWh
